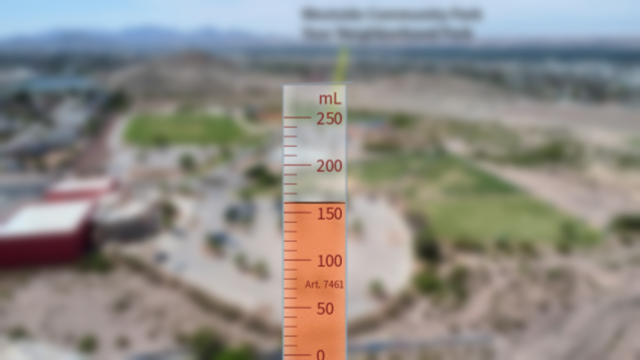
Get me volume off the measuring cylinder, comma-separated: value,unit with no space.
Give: 160,mL
